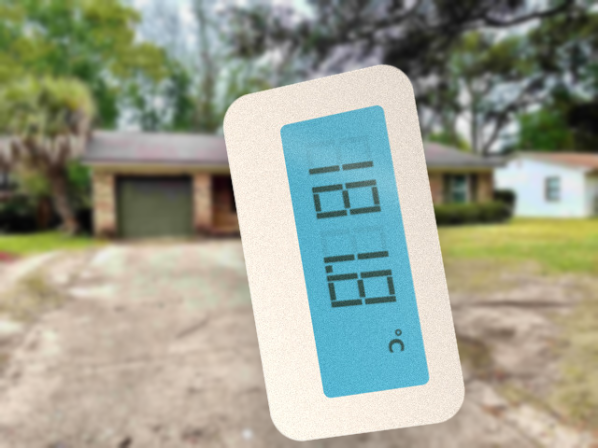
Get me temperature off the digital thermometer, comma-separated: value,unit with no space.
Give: 181.8,°C
